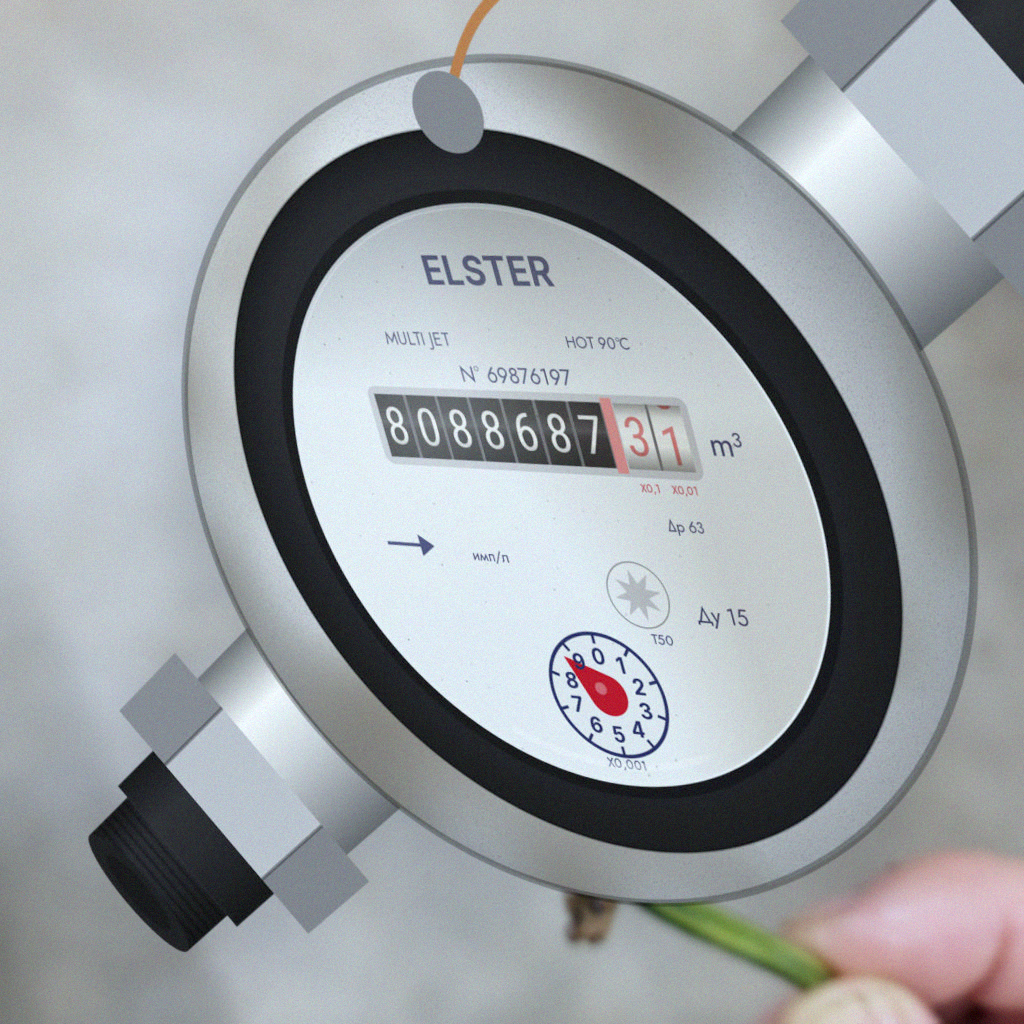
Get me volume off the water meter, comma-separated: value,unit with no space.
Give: 8088687.308,m³
